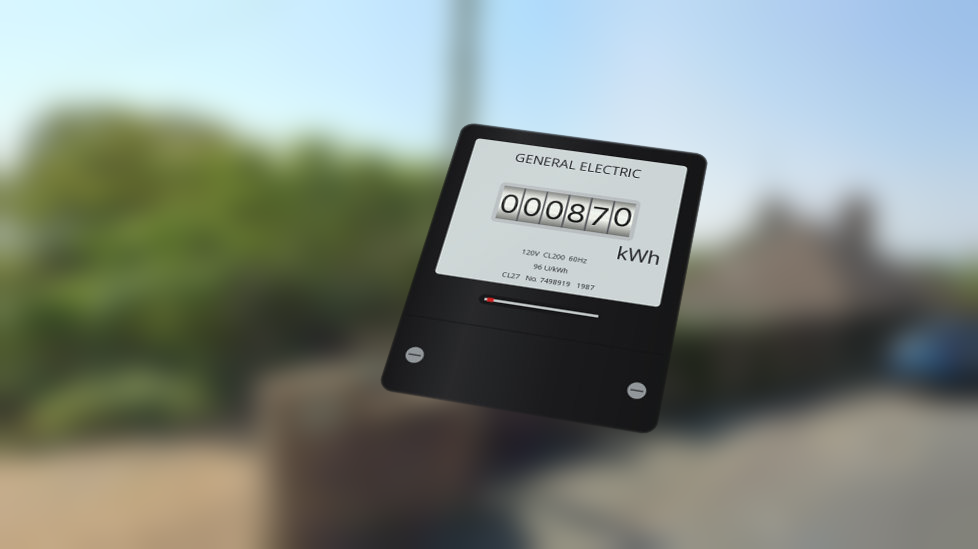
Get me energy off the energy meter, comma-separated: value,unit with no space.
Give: 870,kWh
